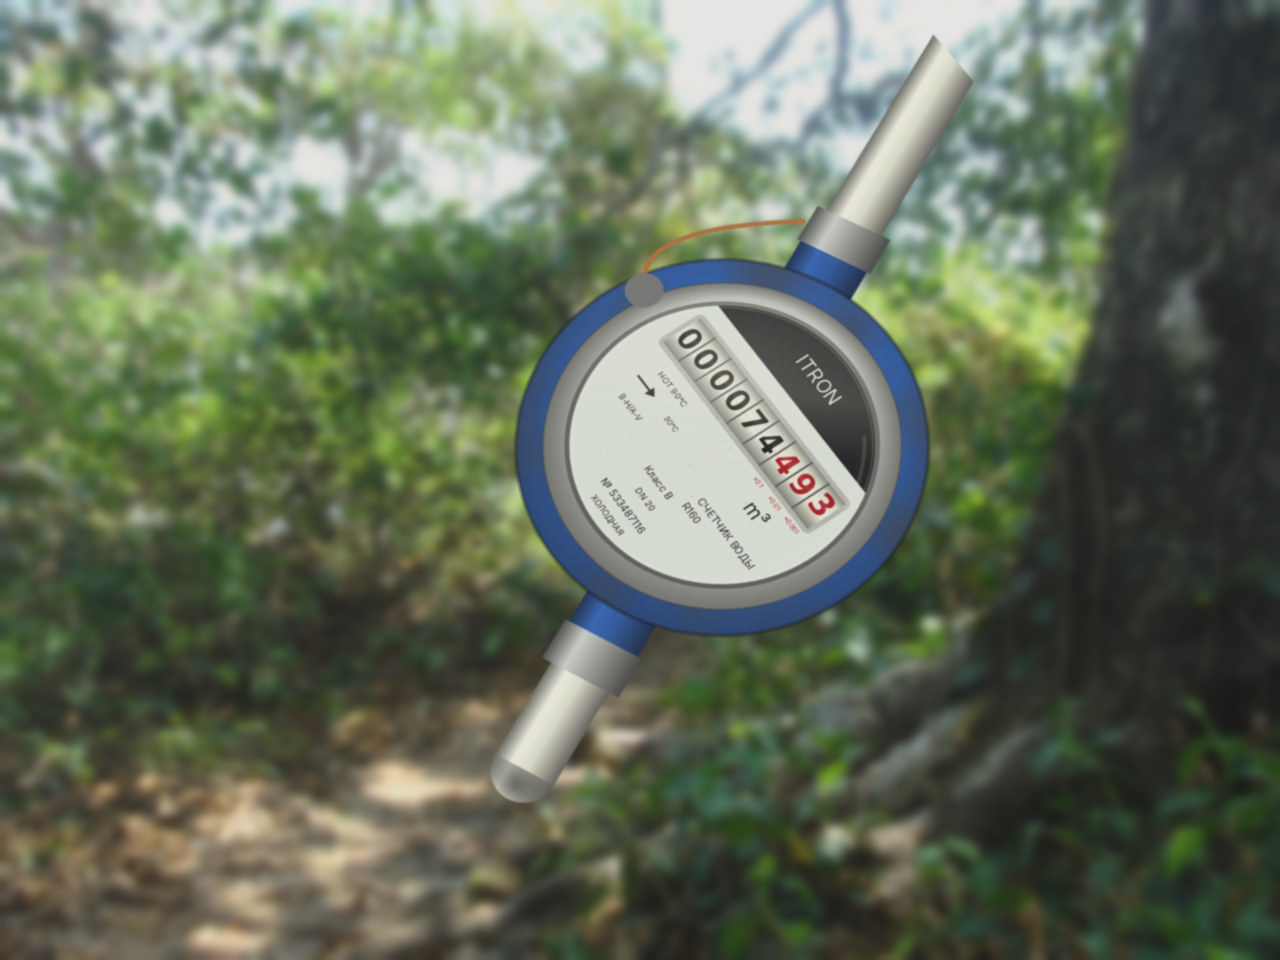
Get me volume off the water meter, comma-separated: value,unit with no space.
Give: 74.493,m³
